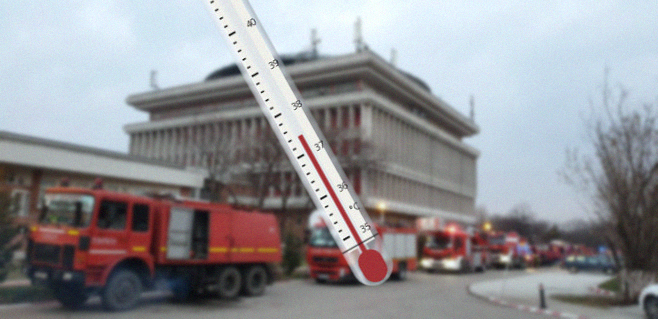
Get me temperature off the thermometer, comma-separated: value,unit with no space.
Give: 37.4,°C
